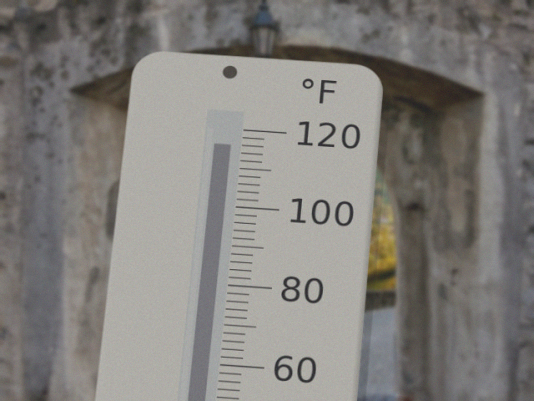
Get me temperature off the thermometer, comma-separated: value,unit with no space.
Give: 116,°F
